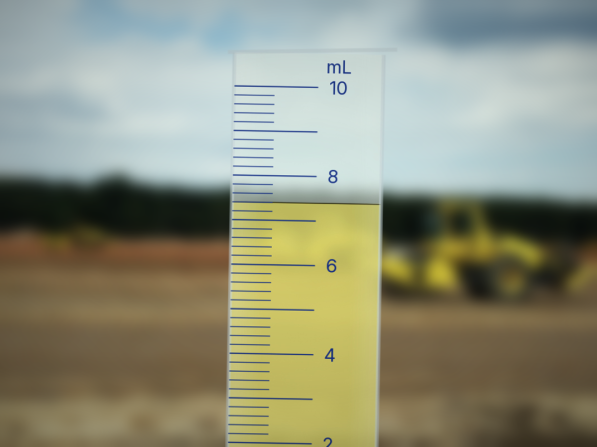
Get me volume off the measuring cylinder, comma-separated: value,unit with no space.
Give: 7.4,mL
